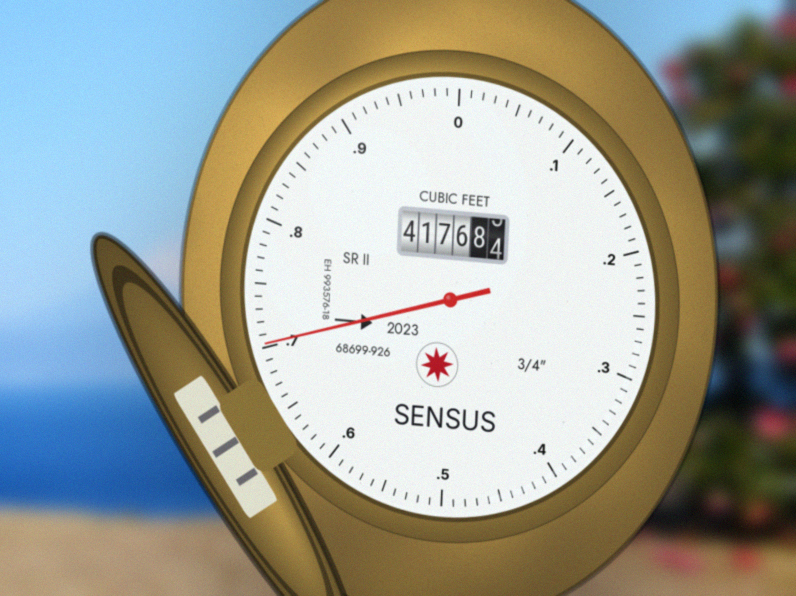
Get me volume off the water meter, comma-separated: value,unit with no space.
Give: 417683.70,ft³
